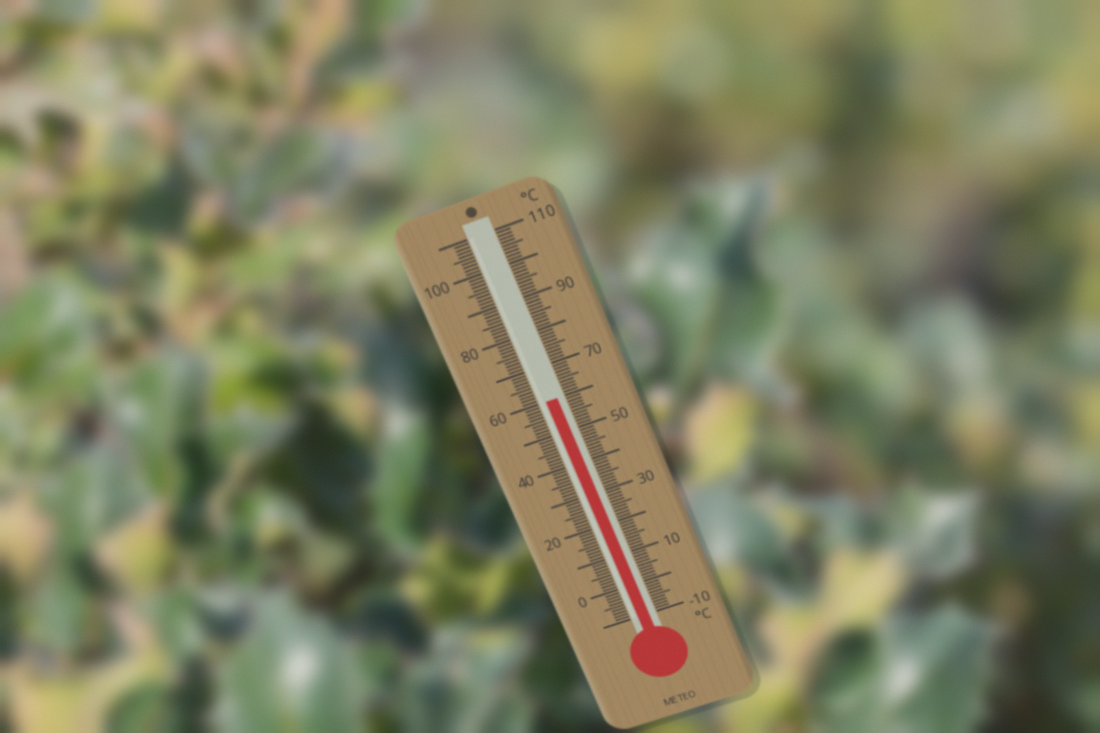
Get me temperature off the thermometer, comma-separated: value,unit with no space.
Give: 60,°C
